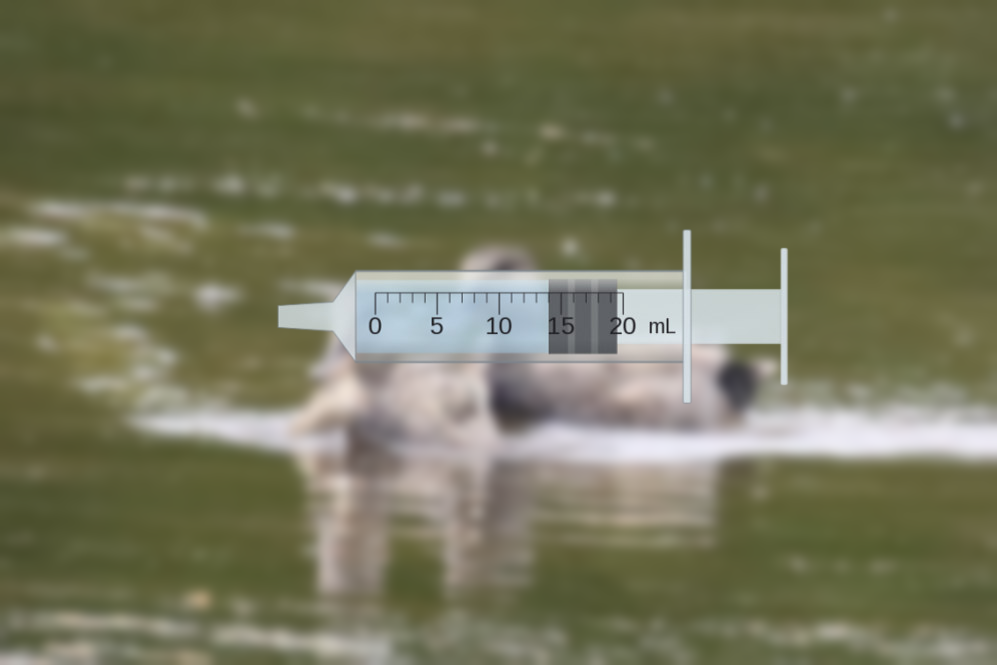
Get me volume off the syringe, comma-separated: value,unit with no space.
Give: 14,mL
